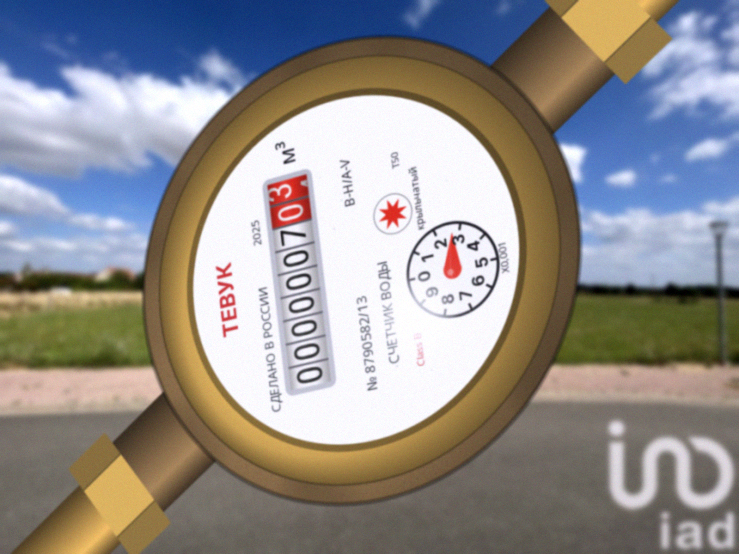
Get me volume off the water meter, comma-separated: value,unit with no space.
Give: 7.032,m³
